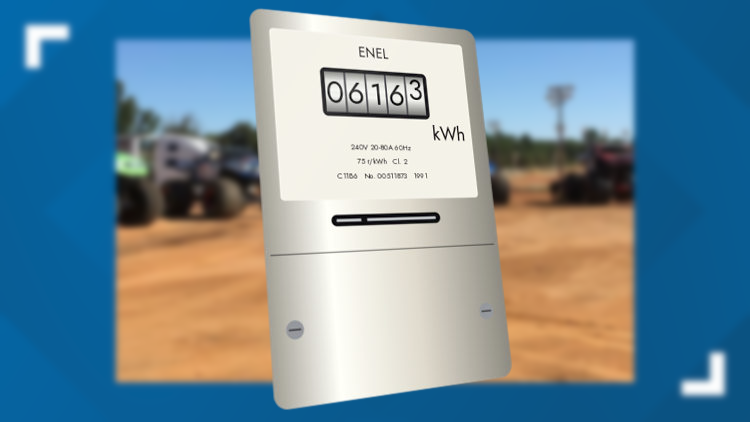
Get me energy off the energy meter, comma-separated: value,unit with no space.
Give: 6163,kWh
